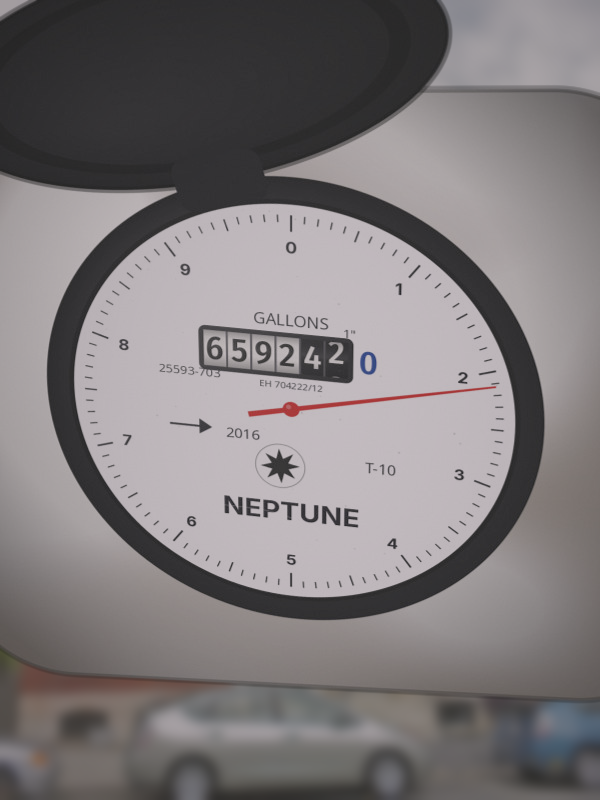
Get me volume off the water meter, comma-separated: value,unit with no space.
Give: 6592422.1,gal
